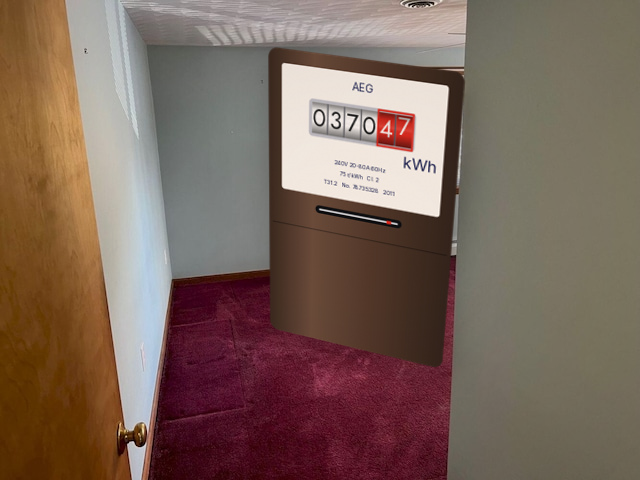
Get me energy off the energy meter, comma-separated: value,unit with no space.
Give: 370.47,kWh
